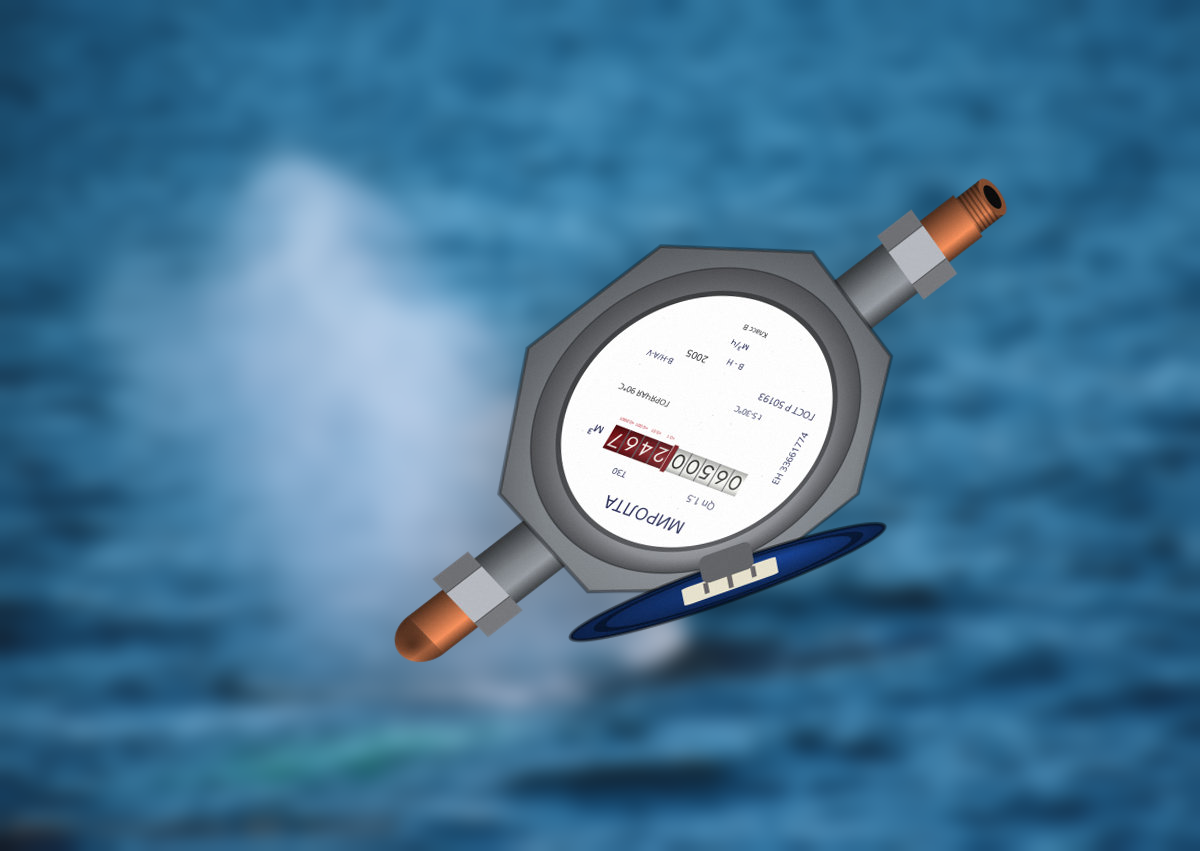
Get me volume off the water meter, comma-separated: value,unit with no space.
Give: 6500.2467,m³
